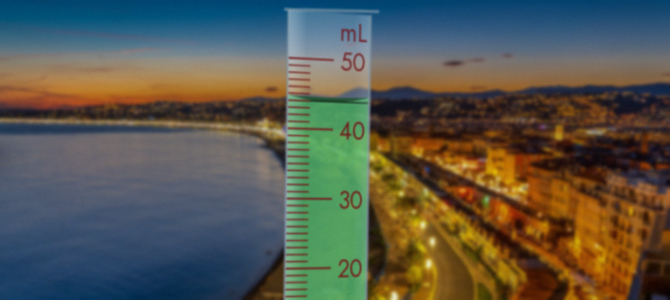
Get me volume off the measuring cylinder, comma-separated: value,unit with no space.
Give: 44,mL
